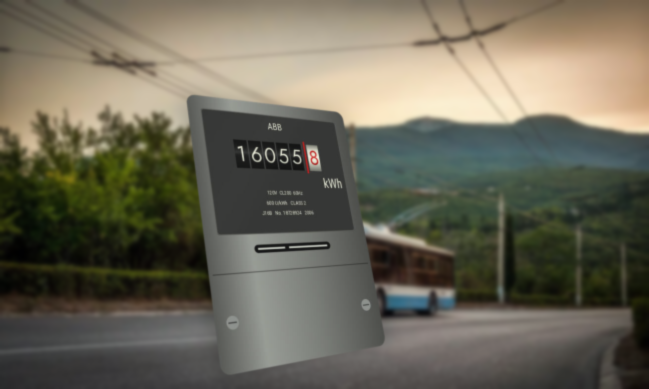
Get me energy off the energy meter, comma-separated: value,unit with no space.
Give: 16055.8,kWh
